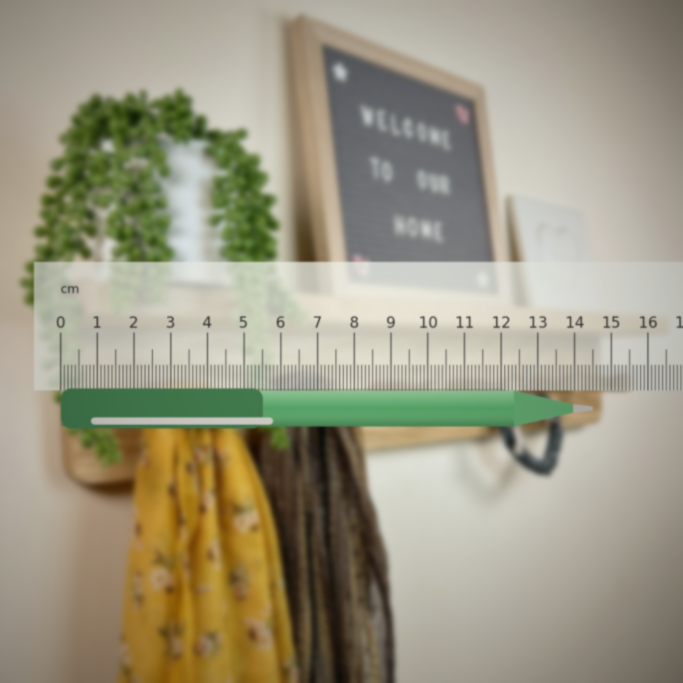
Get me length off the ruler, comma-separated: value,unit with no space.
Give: 14.5,cm
